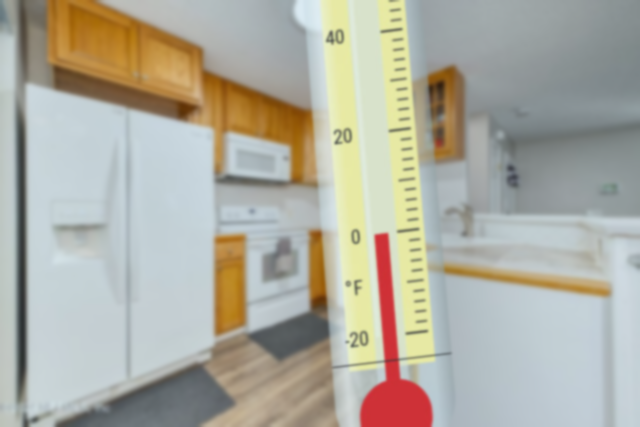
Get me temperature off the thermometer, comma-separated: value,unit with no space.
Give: 0,°F
